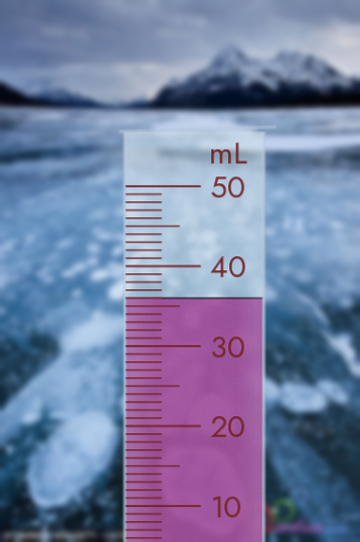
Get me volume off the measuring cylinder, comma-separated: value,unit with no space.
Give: 36,mL
